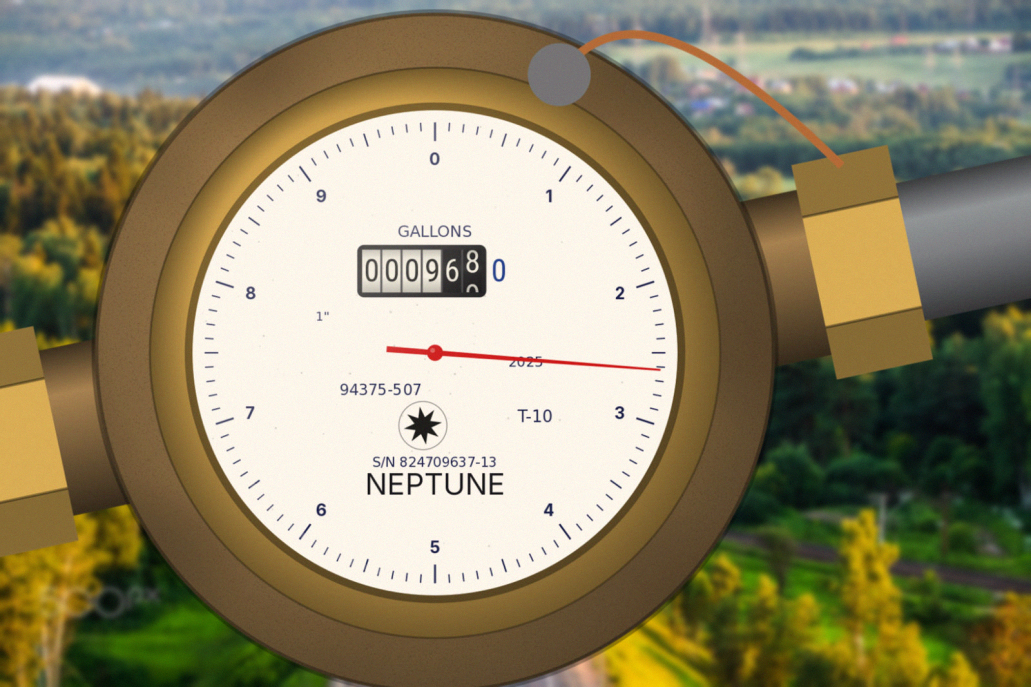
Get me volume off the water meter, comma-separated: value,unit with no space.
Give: 9682.6,gal
